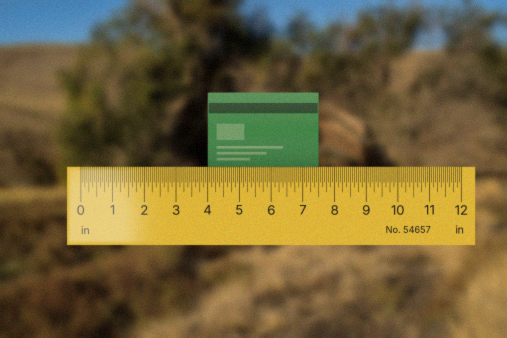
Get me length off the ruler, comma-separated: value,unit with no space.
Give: 3.5,in
